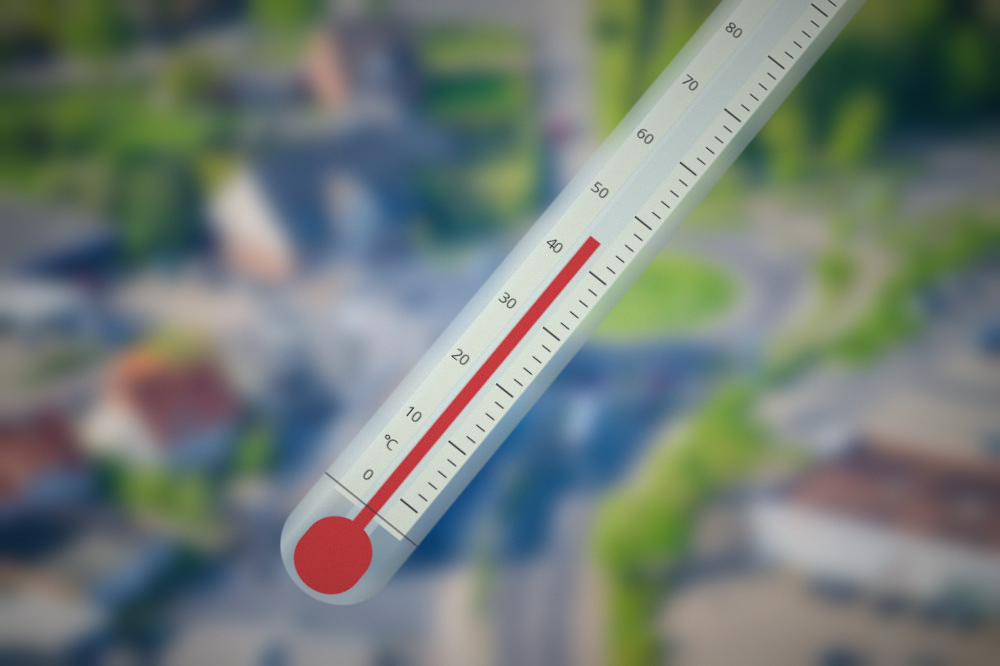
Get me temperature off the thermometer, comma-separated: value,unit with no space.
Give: 44,°C
